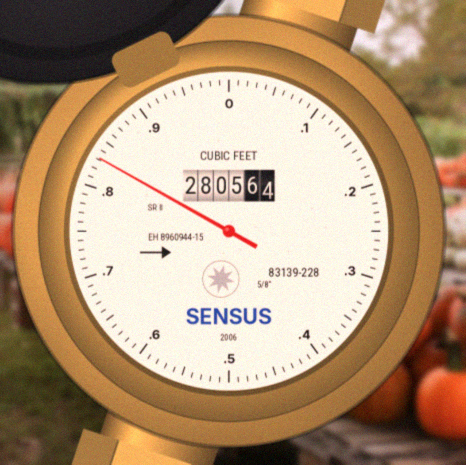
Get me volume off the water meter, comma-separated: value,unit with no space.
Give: 280563.83,ft³
